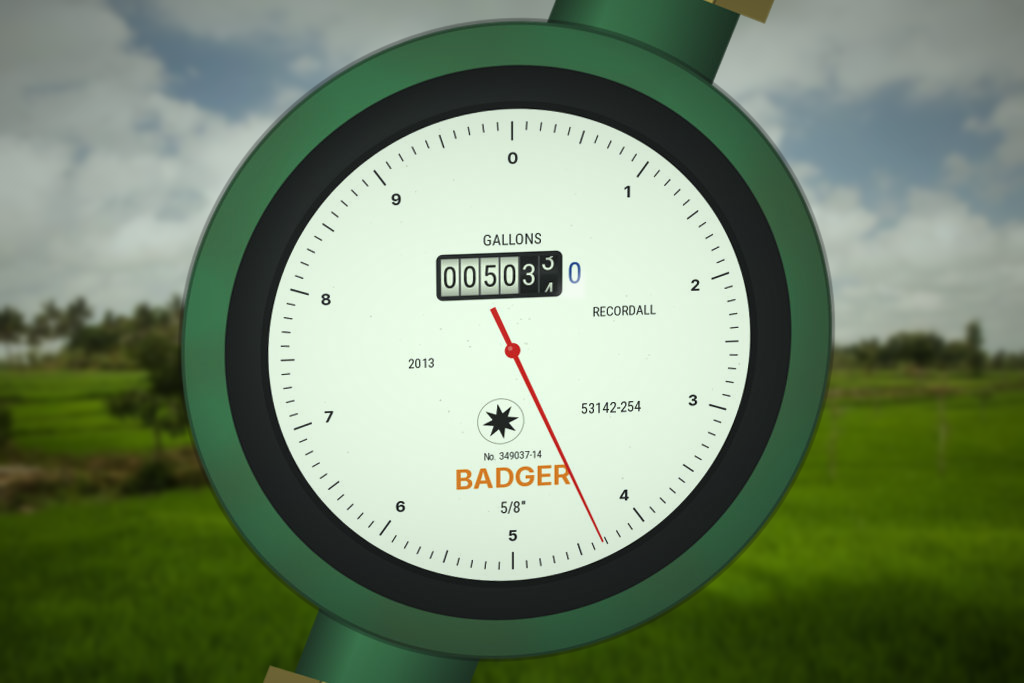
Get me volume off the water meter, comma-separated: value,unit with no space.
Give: 50334.3,gal
